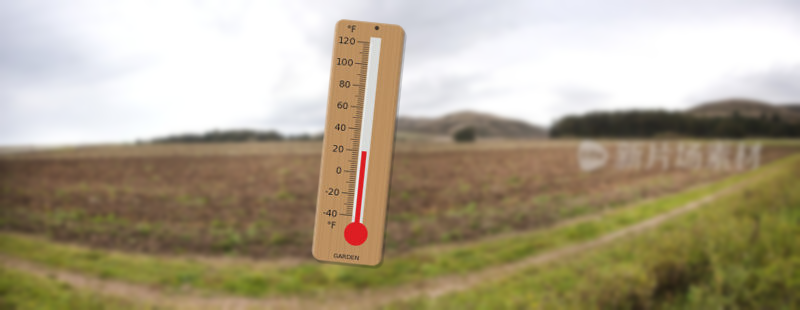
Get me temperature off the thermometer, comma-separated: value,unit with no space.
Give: 20,°F
